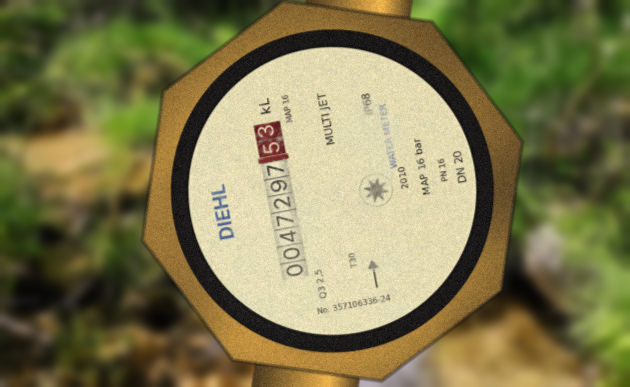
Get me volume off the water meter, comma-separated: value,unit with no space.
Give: 47297.53,kL
